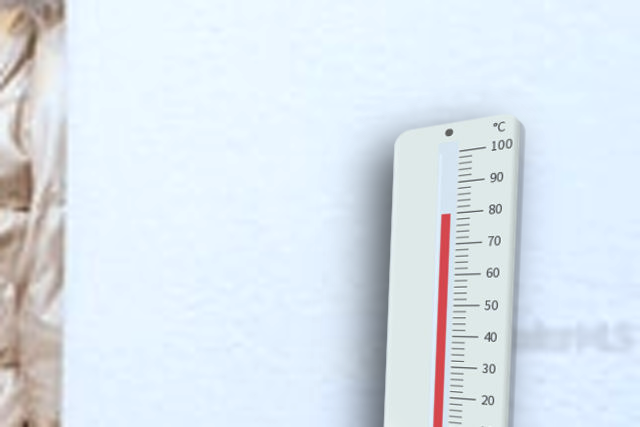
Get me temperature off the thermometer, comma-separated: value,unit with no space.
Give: 80,°C
